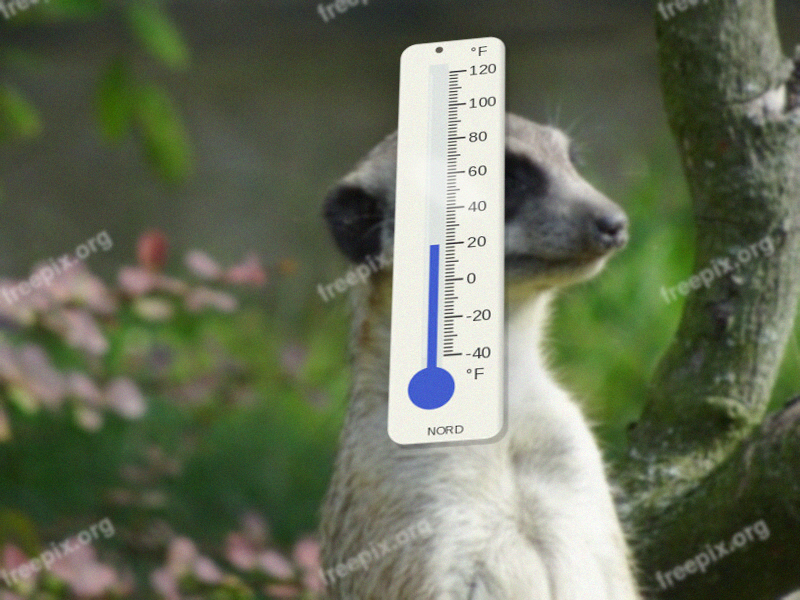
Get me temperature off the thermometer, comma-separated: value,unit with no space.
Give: 20,°F
